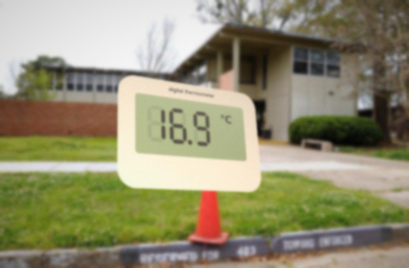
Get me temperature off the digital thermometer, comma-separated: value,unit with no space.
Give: 16.9,°C
